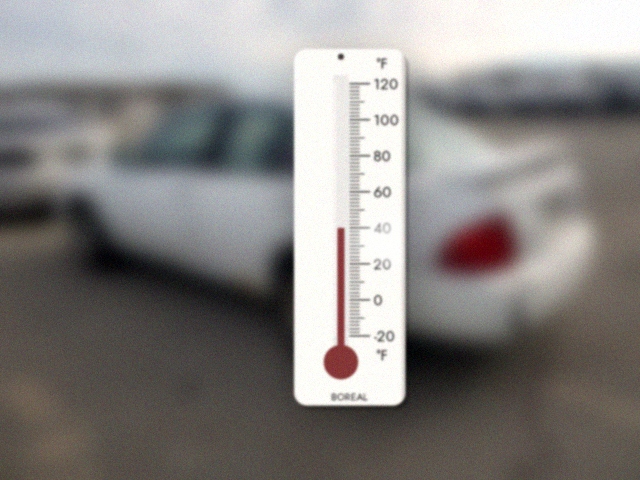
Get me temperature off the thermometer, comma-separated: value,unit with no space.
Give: 40,°F
